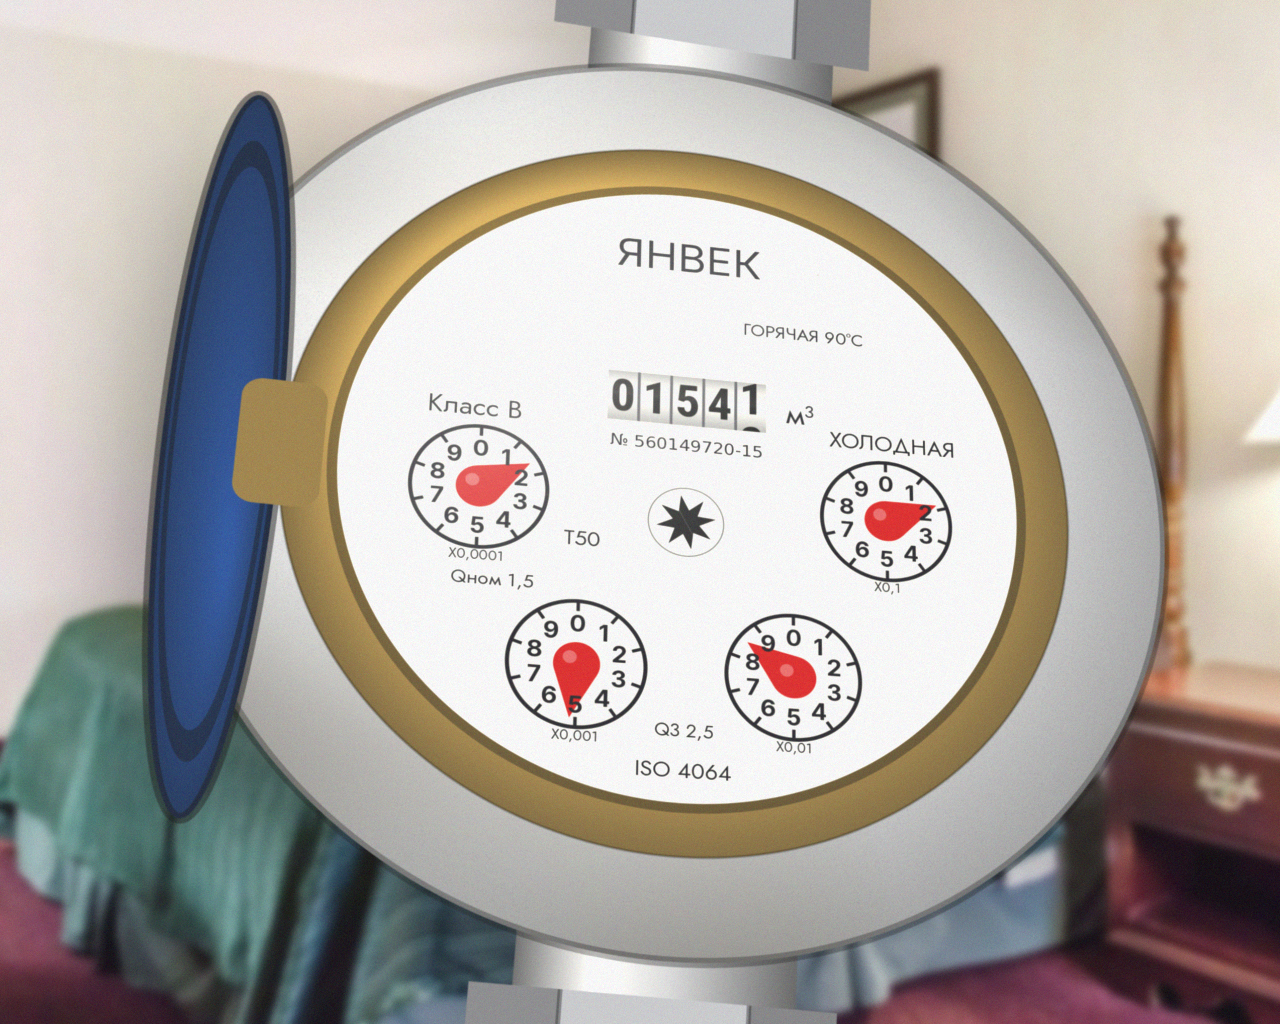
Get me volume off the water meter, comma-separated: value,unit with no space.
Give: 1541.1851,m³
